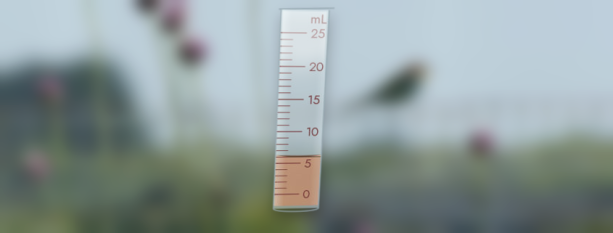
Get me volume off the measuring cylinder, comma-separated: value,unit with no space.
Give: 6,mL
